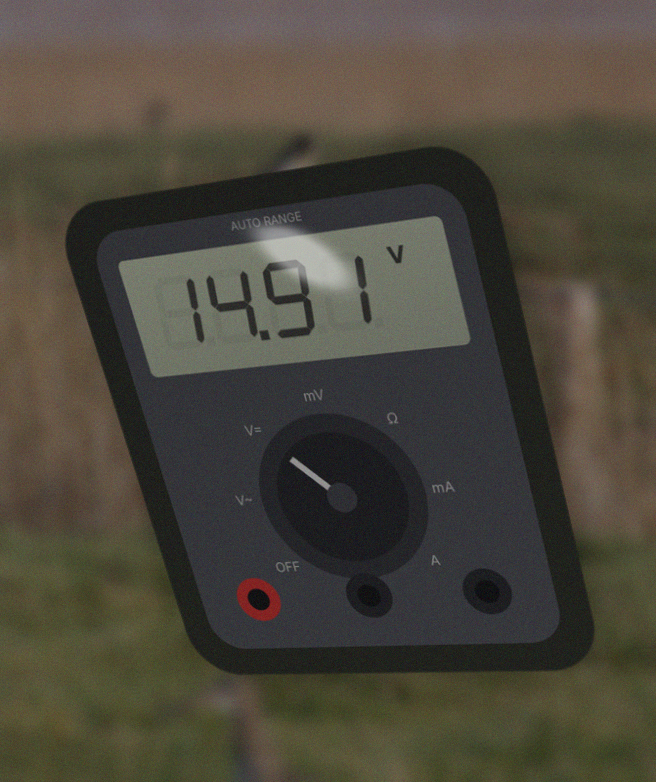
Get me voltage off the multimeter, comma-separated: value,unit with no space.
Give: 14.91,V
